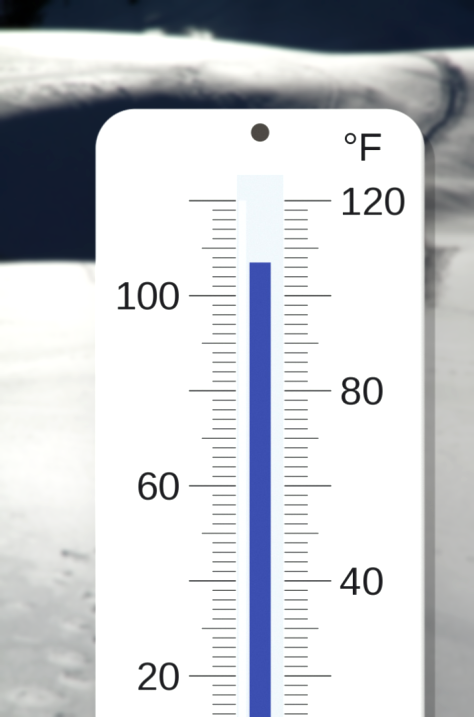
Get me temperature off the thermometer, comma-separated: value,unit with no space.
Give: 107,°F
